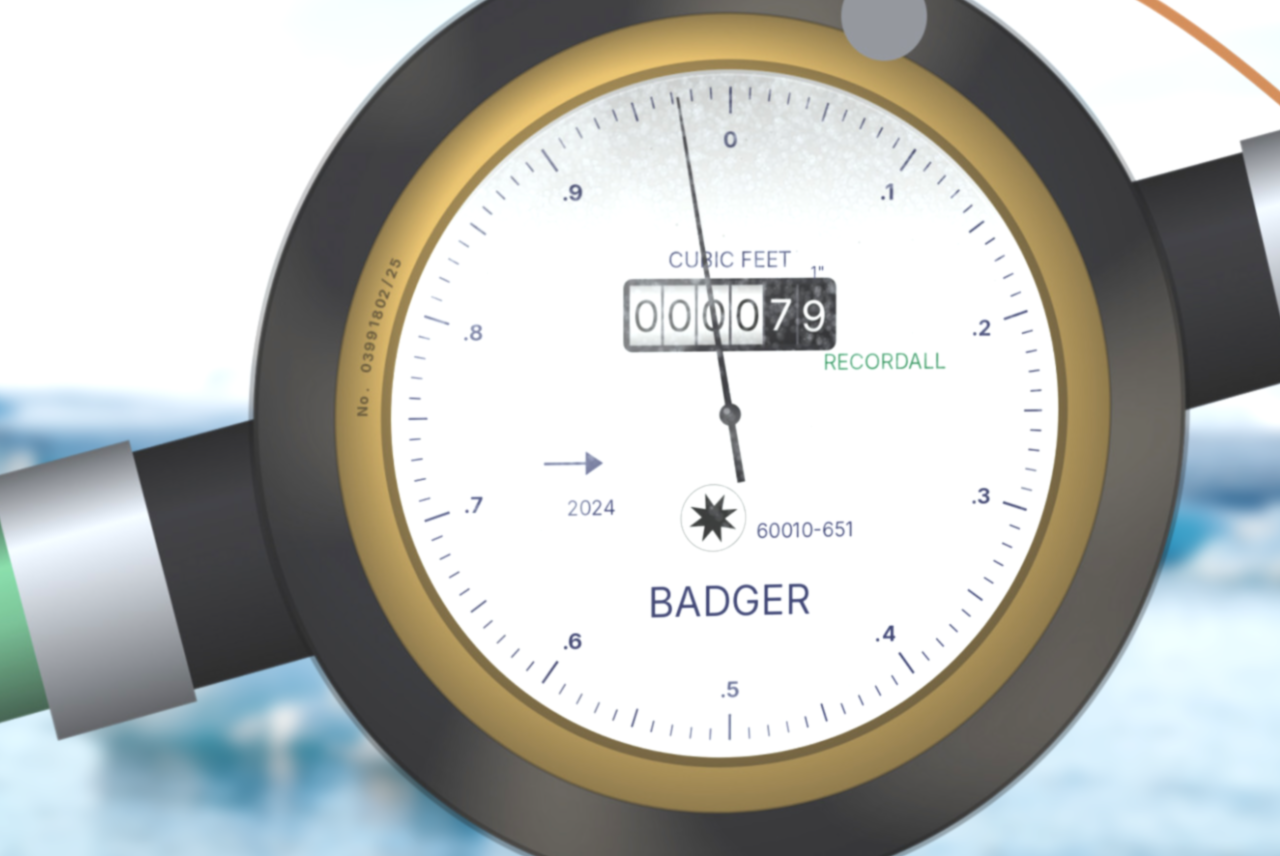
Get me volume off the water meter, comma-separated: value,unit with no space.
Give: 78.97,ft³
